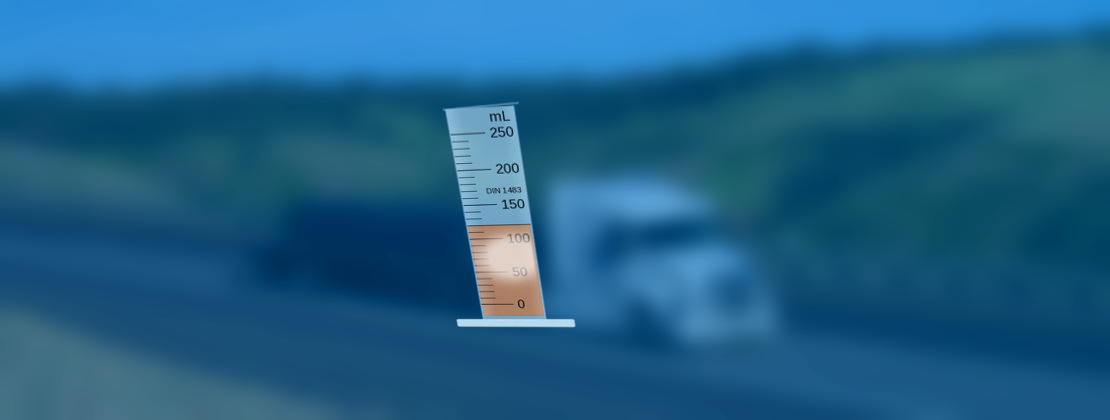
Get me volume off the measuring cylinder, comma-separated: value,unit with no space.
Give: 120,mL
